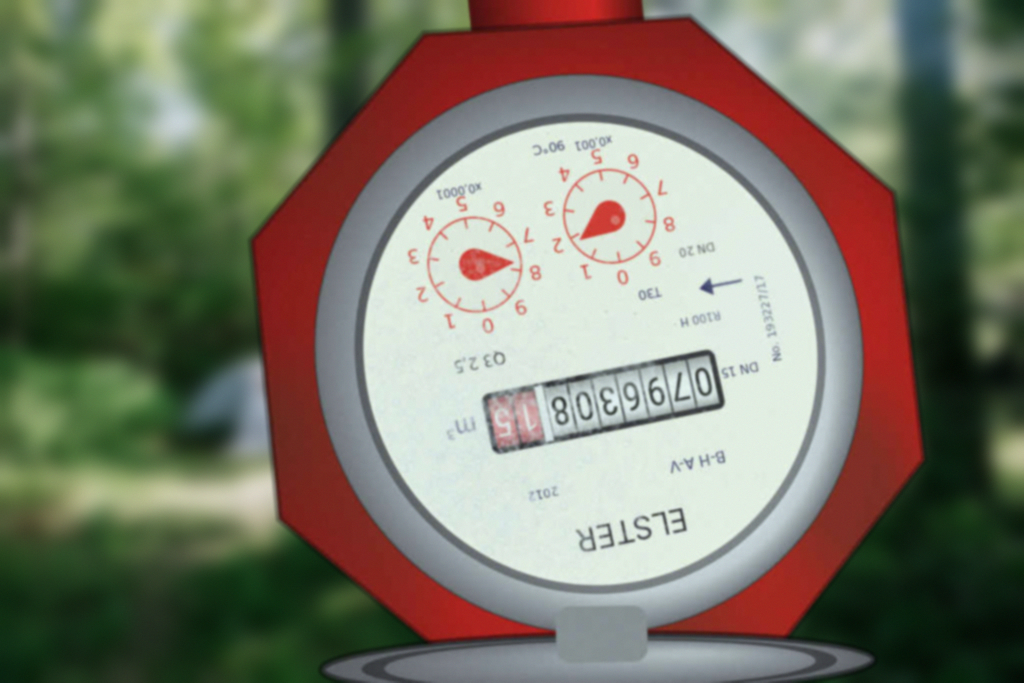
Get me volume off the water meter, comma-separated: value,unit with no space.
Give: 796308.1517,m³
